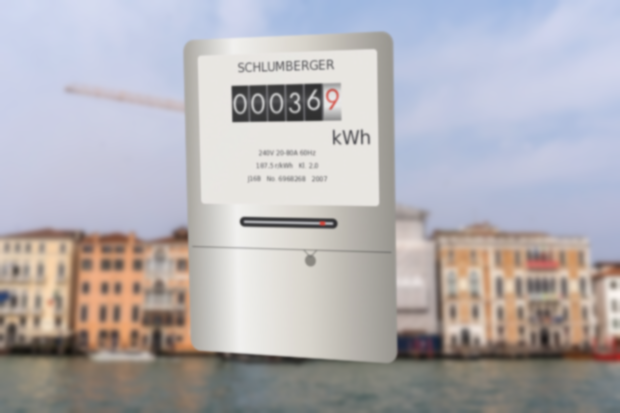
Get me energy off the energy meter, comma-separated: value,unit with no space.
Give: 36.9,kWh
